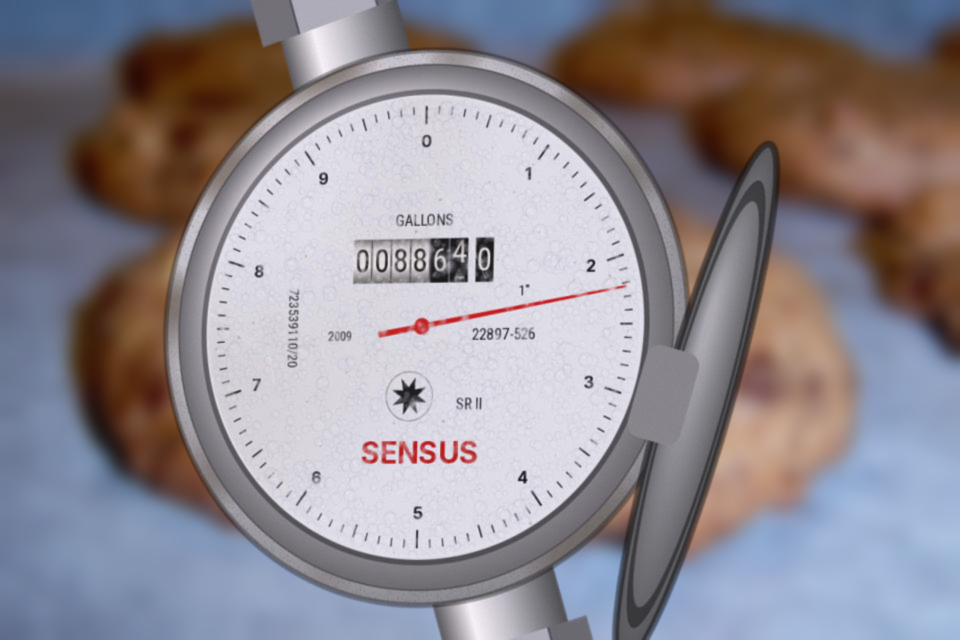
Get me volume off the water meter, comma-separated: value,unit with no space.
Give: 88642.2,gal
